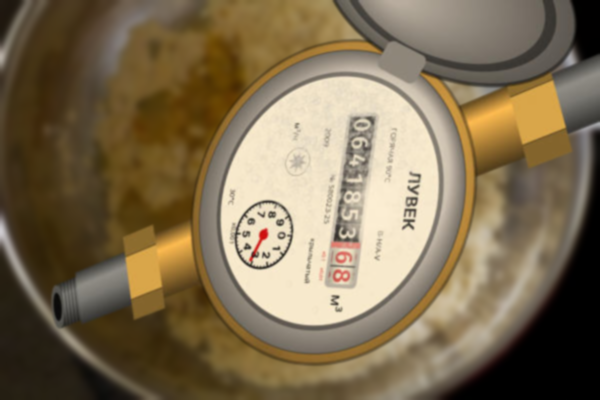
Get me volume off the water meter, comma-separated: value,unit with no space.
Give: 641853.683,m³
